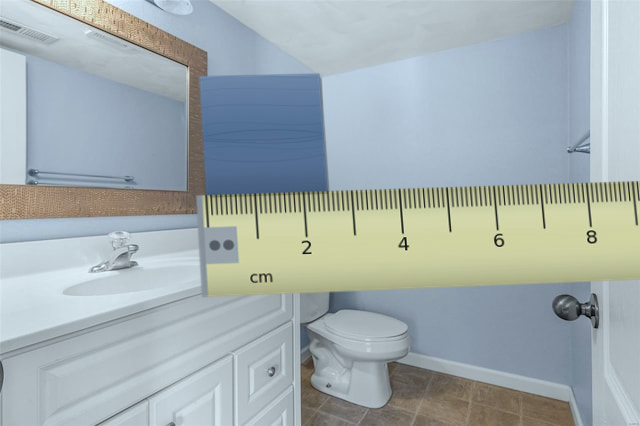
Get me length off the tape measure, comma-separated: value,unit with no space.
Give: 2.5,cm
